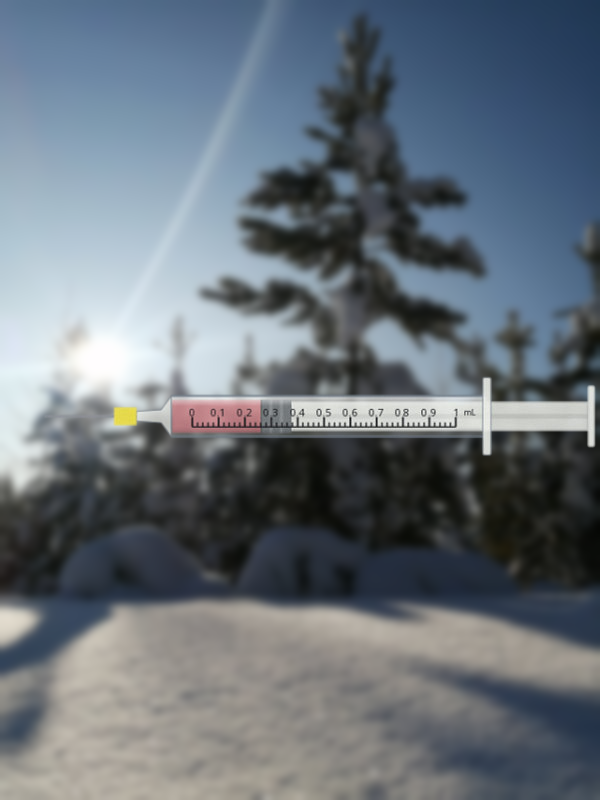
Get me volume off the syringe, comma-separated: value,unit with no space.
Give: 0.26,mL
